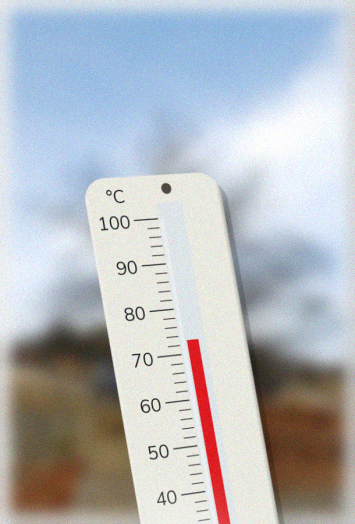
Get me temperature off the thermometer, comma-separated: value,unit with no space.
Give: 73,°C
